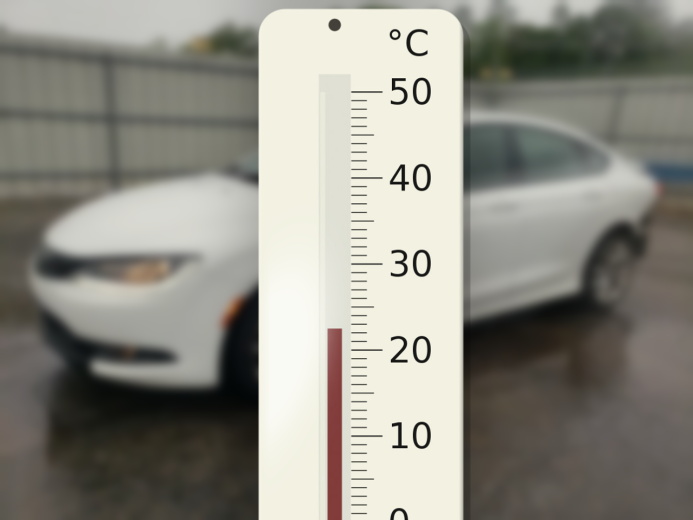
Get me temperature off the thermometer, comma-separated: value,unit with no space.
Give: 22.5,°C
